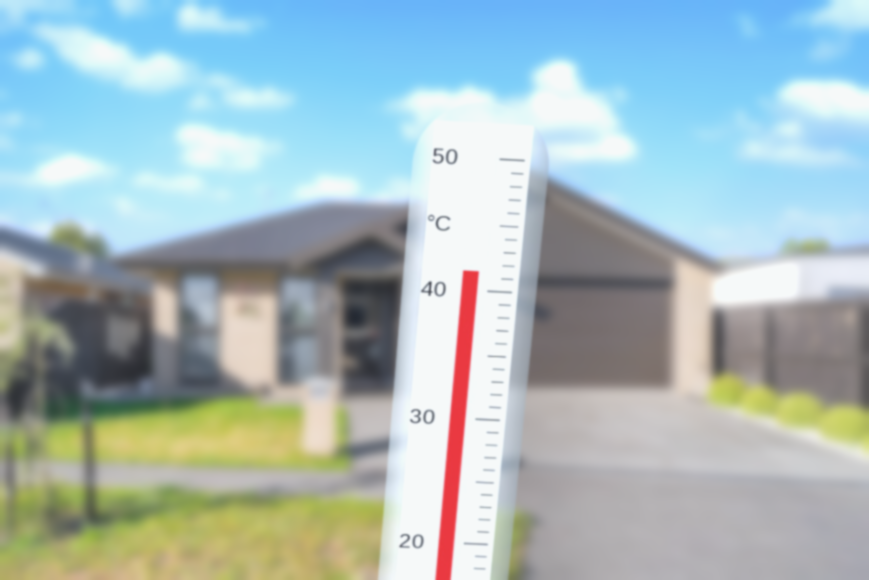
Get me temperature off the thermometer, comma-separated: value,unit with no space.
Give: 41.5,°C
